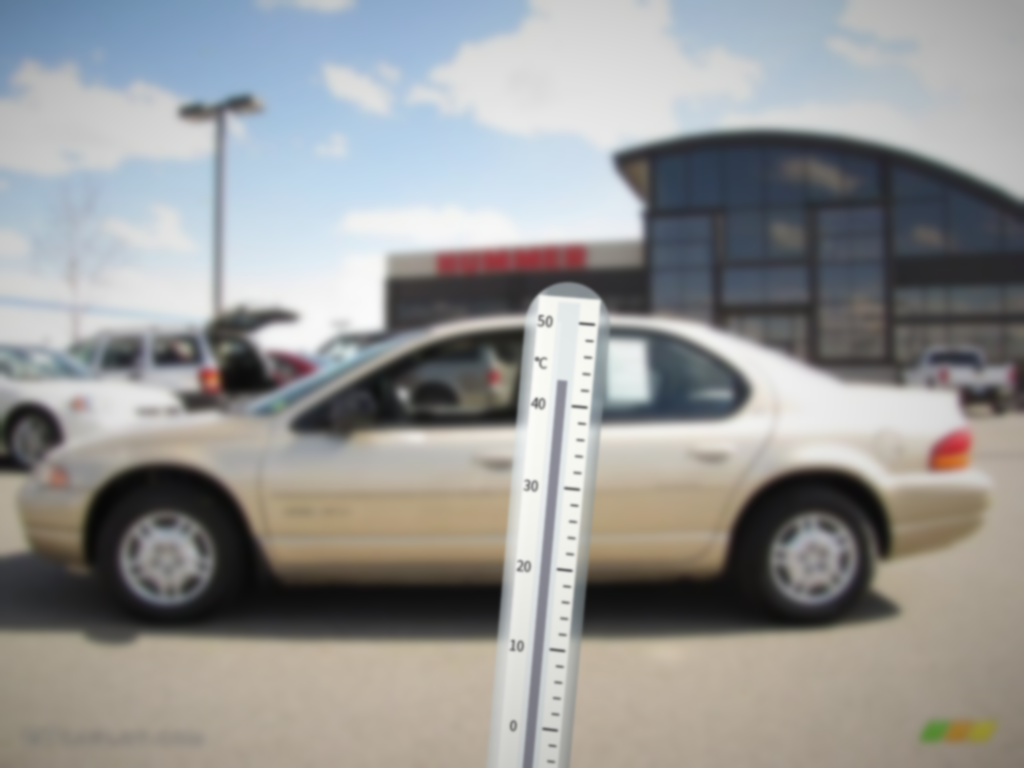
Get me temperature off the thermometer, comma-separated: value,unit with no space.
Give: 43,°C
